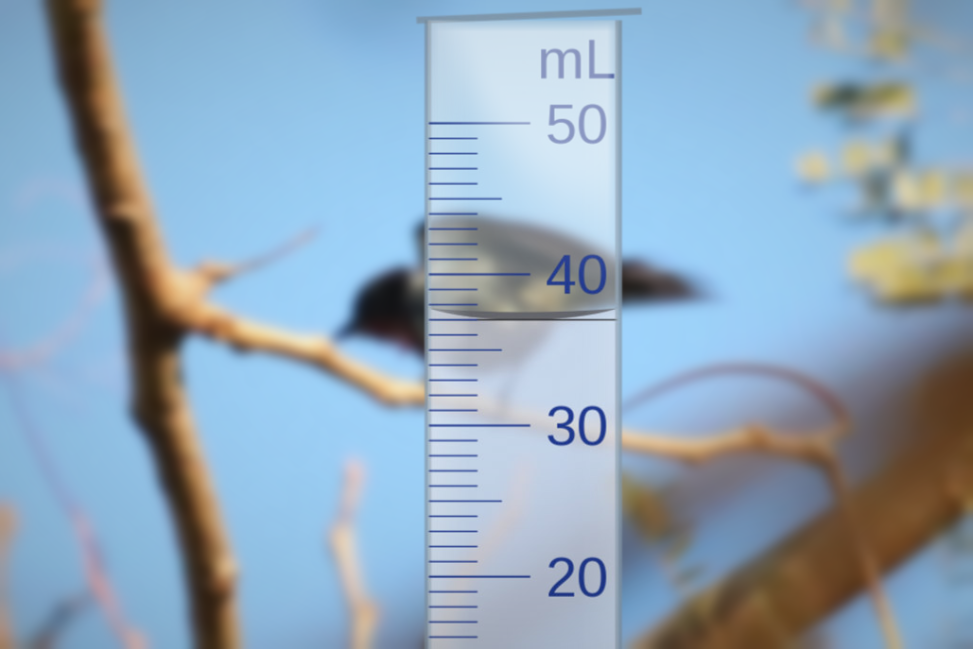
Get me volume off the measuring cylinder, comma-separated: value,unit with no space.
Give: 37,mL
